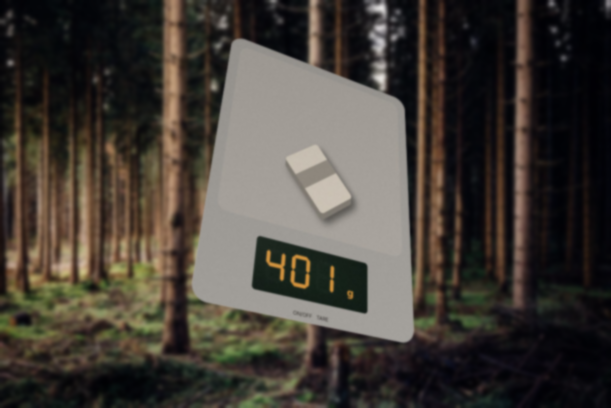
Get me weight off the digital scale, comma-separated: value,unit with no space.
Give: 401,g
